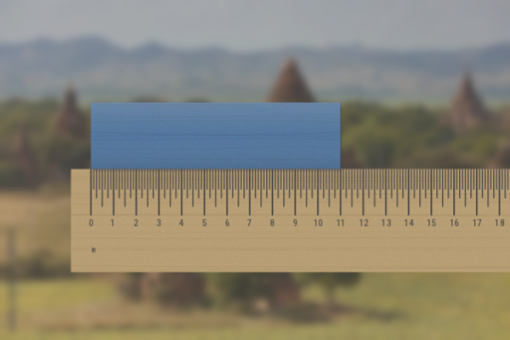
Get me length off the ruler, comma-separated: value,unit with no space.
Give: 11,in
